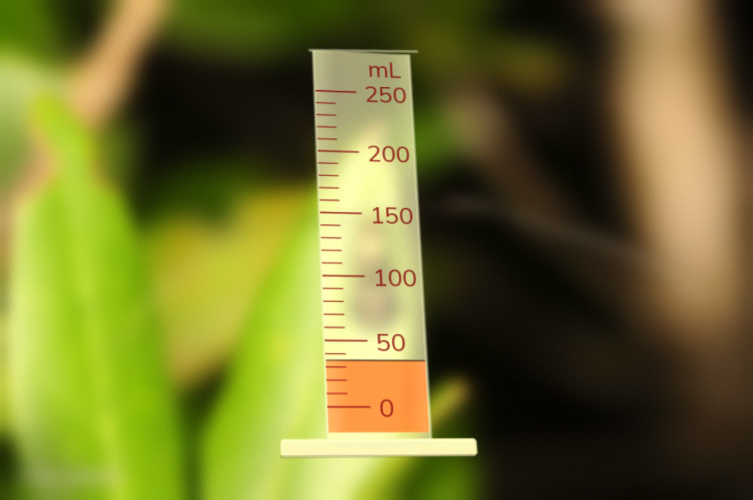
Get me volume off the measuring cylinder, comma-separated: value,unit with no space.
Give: 35,mL
